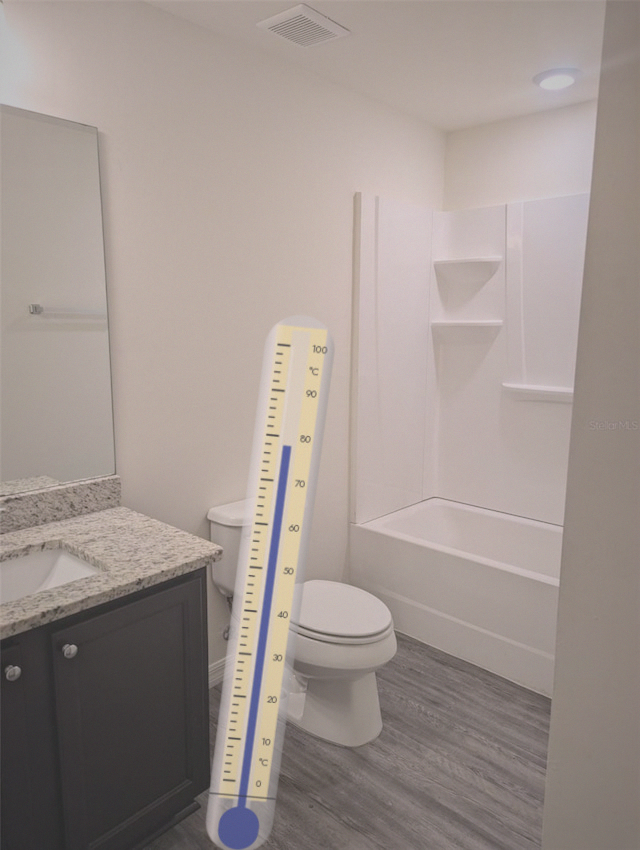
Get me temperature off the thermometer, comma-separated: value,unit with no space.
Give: 78,°C
